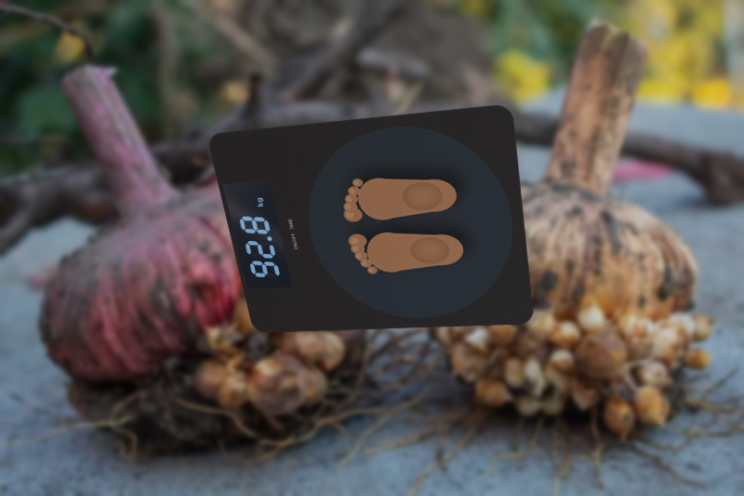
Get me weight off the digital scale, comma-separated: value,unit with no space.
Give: 92.8,kg
